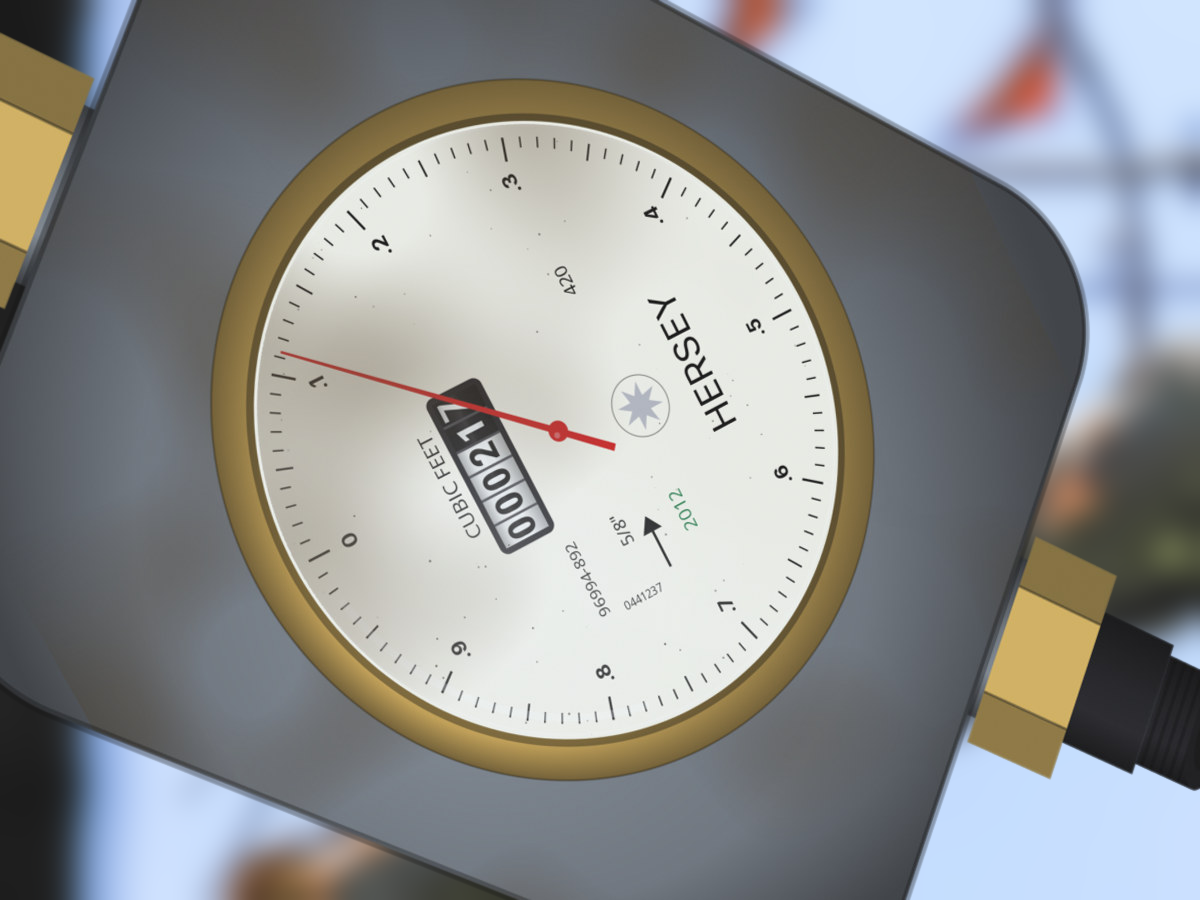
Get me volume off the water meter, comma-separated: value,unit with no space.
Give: 217.11,ft³
